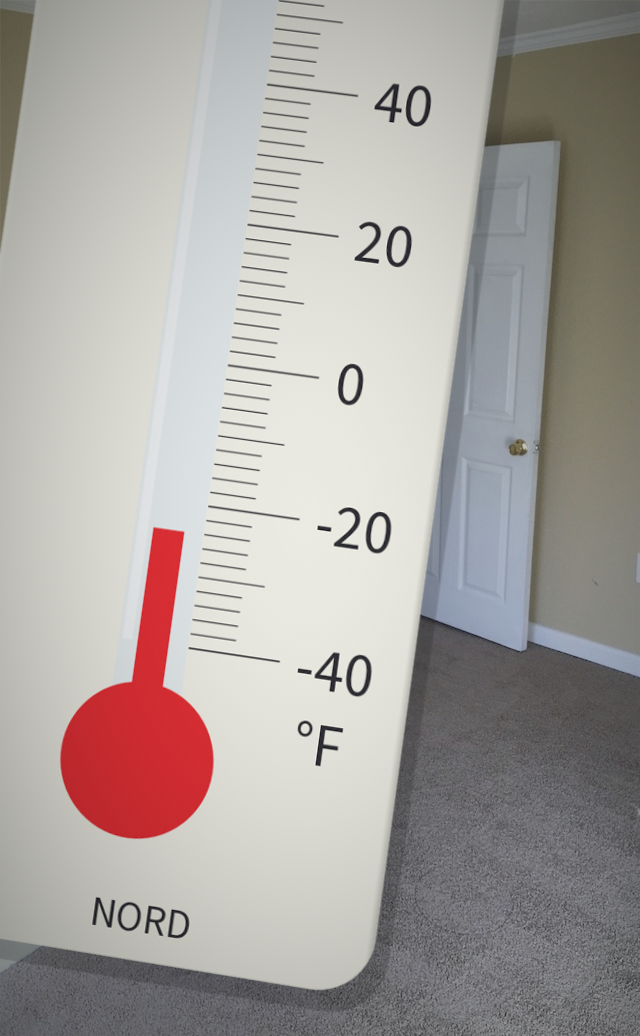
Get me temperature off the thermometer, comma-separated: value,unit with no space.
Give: -24,°F
